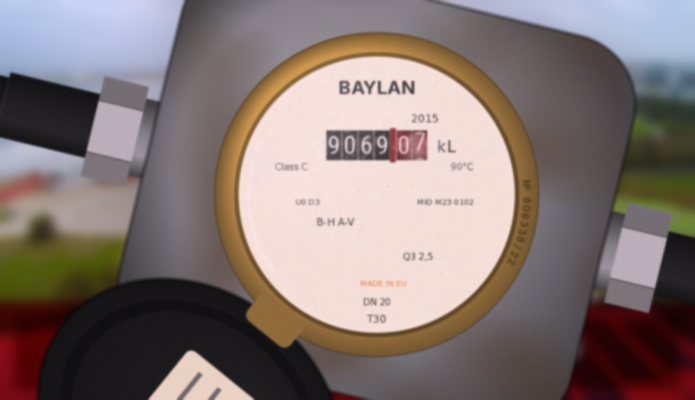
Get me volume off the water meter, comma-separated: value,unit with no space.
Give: 9069.07,kL
